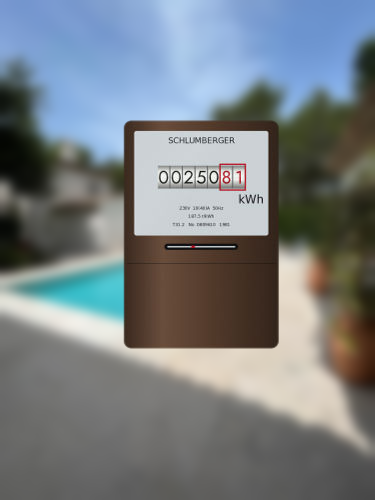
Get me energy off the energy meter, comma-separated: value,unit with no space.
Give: 250.81,kWh
